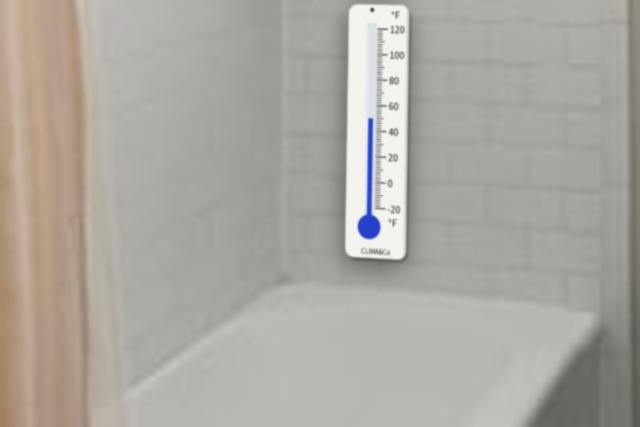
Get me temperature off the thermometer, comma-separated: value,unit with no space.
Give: 50,°F
